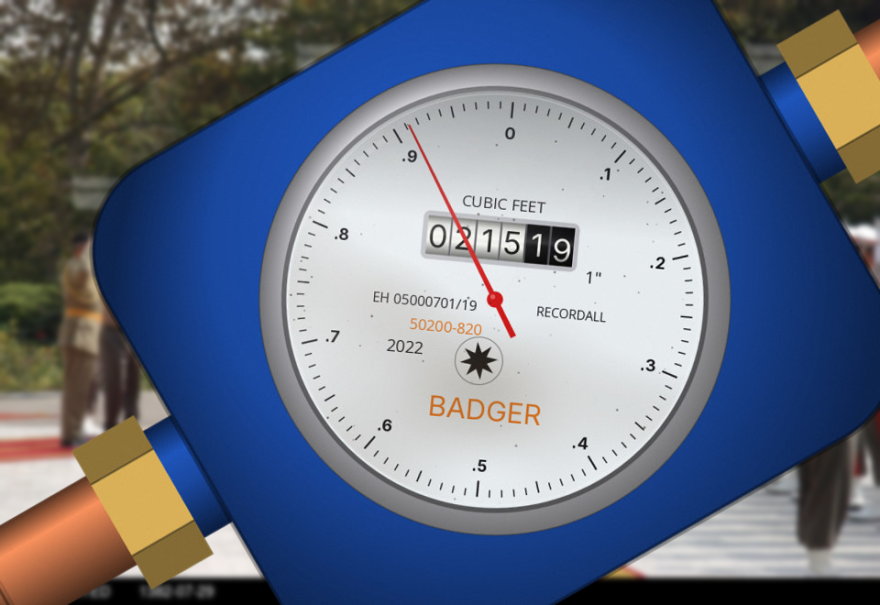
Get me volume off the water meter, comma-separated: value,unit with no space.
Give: 21518.91,ft³
